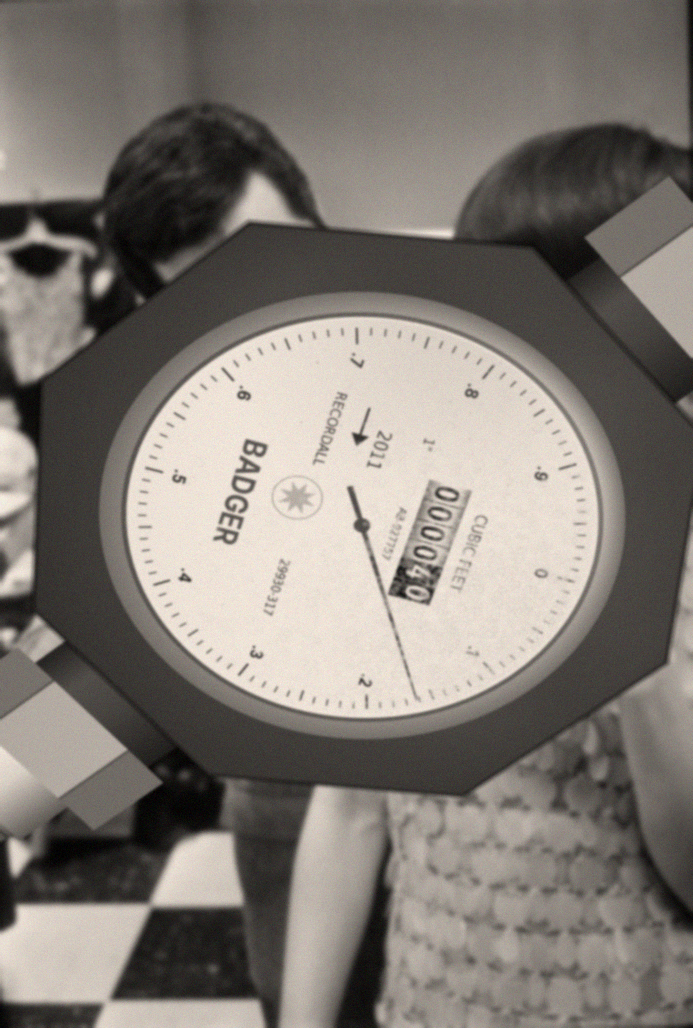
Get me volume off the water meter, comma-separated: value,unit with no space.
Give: 40.16,ft³
